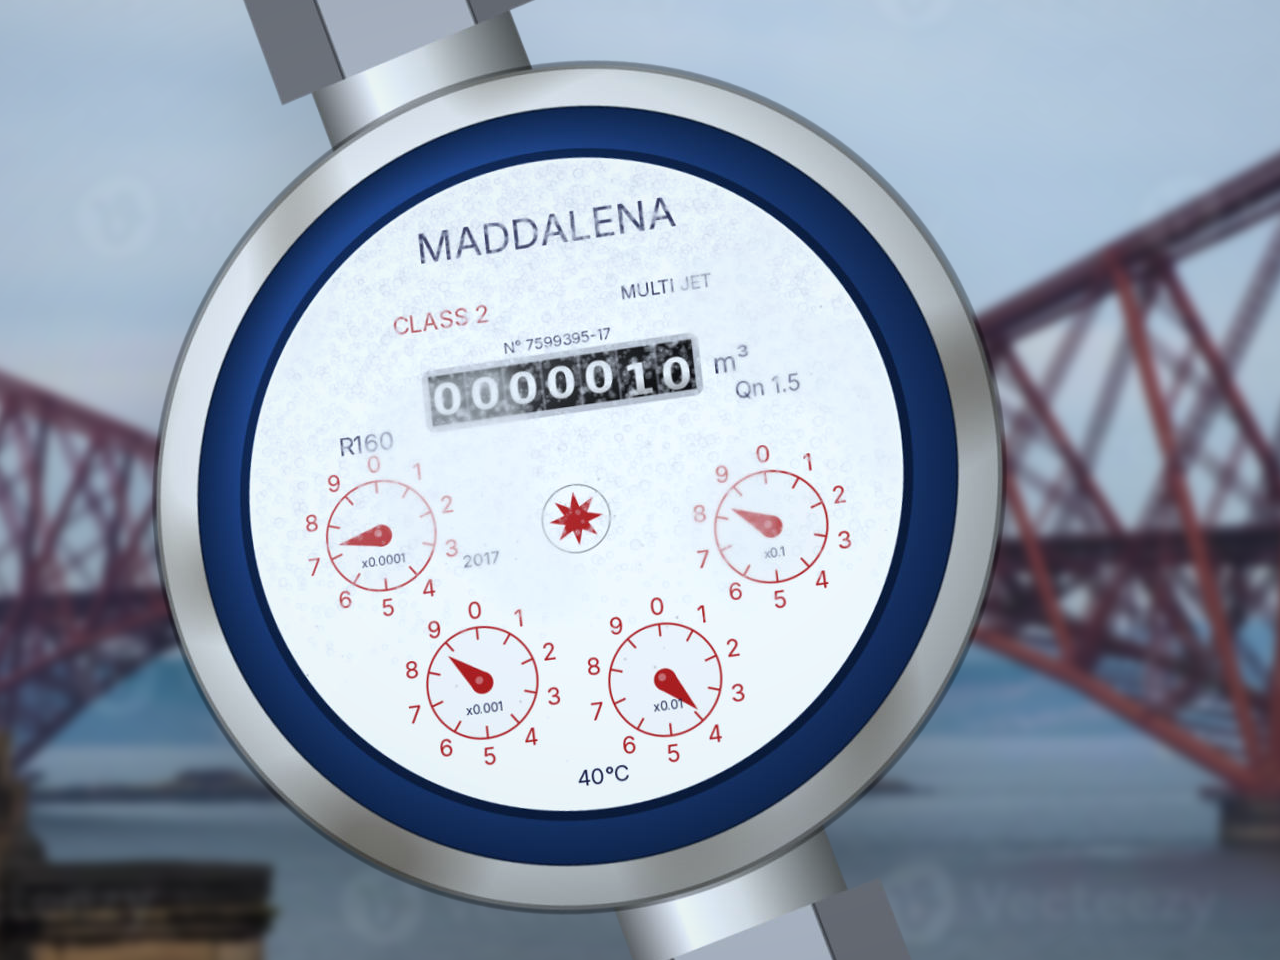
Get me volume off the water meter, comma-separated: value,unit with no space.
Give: 9.8387,m³
